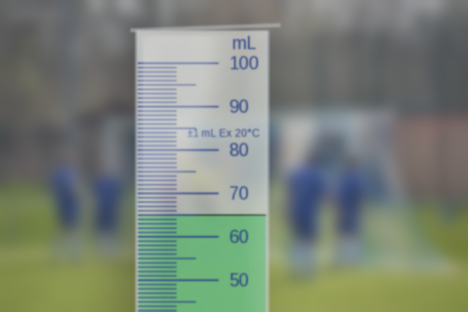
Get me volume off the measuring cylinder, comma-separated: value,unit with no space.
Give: 65,mL
